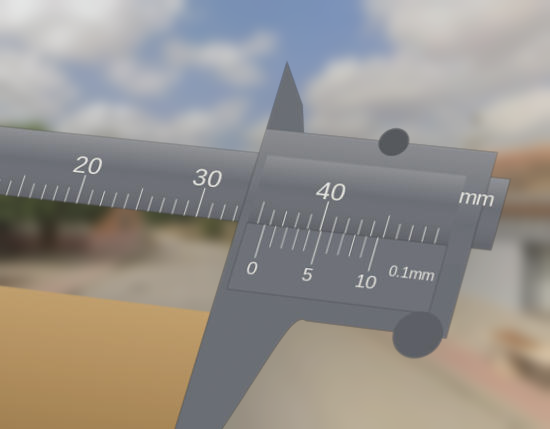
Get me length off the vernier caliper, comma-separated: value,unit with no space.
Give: 35.6,mm
